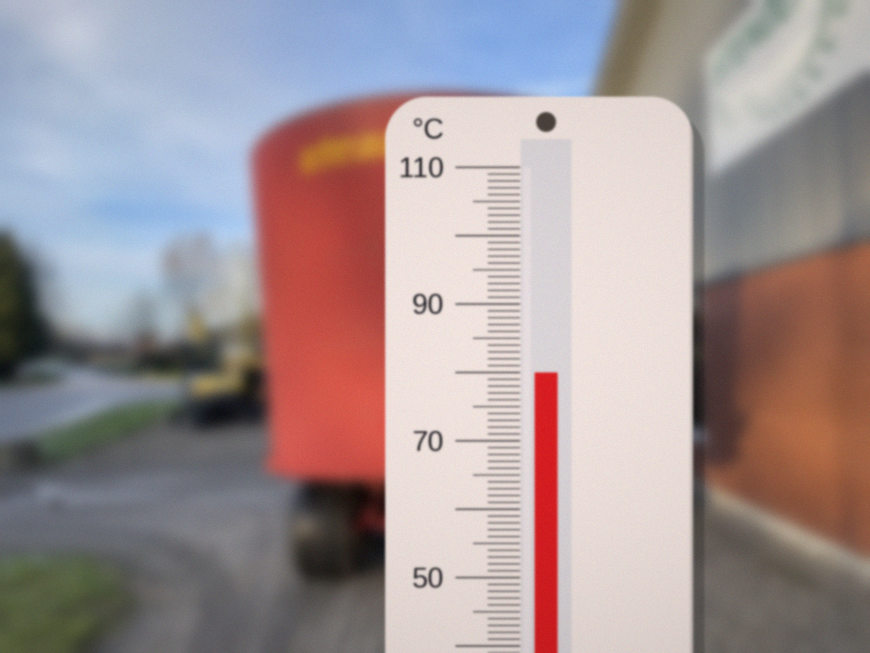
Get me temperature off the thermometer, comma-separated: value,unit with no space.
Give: 80,°C
